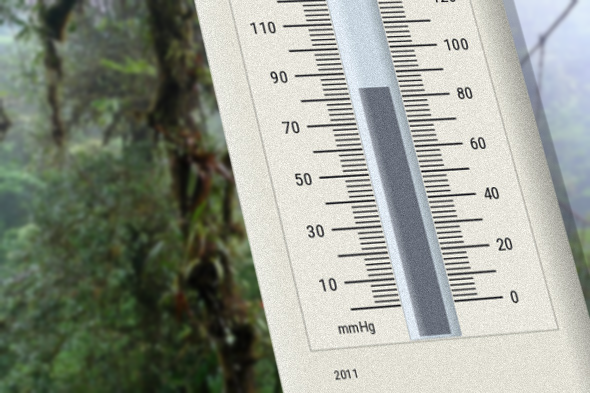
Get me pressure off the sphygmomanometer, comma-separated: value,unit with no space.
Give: 84,mmHg
